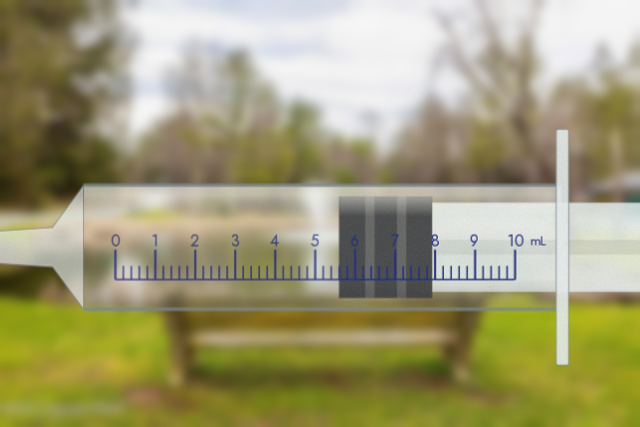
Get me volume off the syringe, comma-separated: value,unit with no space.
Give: 5.6,mL
